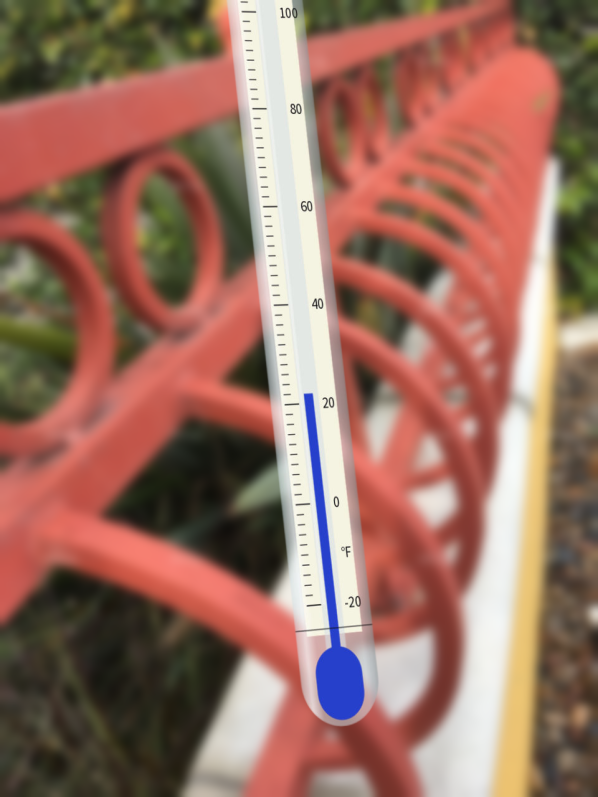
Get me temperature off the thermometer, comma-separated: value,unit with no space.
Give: 22,°F
